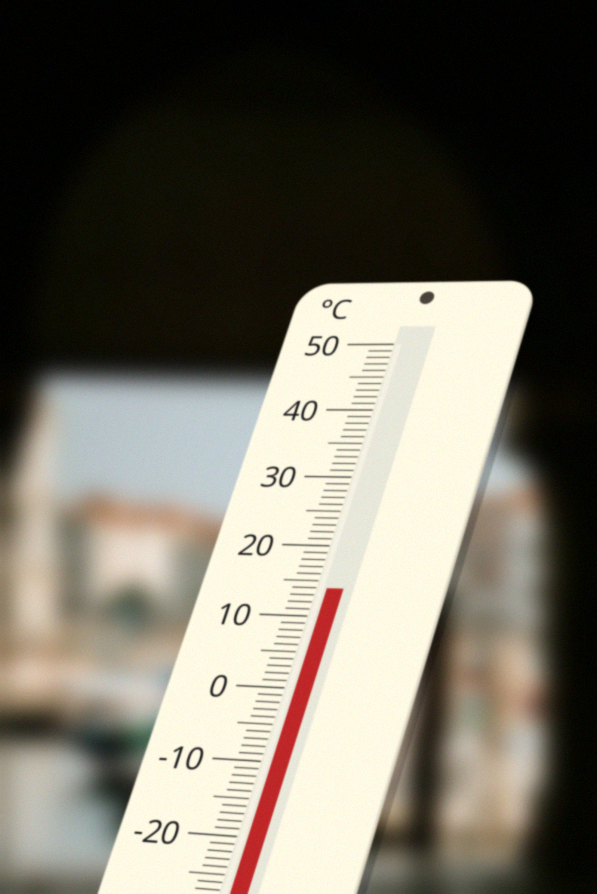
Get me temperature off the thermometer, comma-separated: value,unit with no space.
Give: 14,°C
